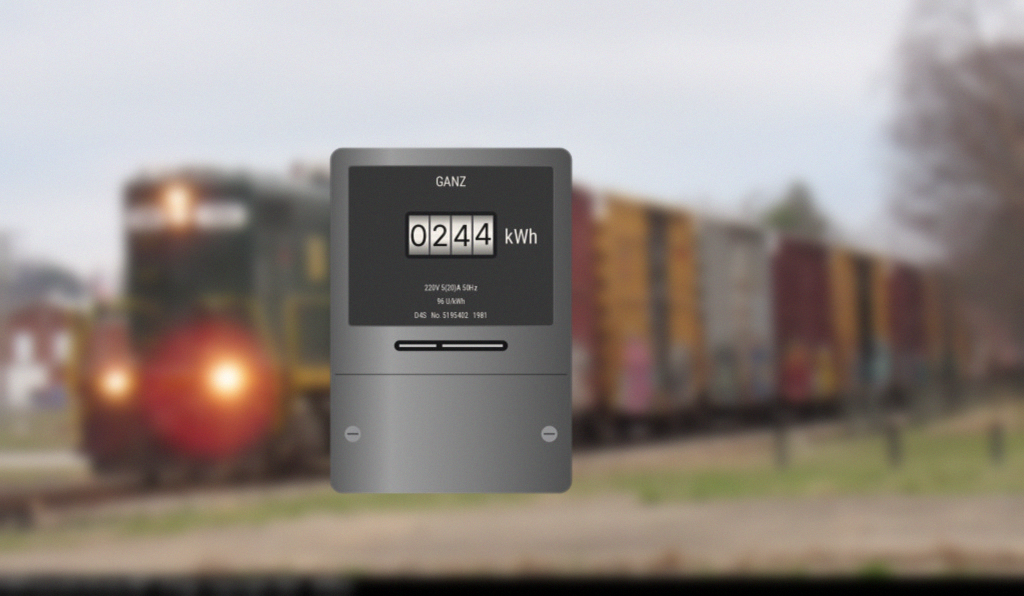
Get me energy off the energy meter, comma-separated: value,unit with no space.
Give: 244,kWh
